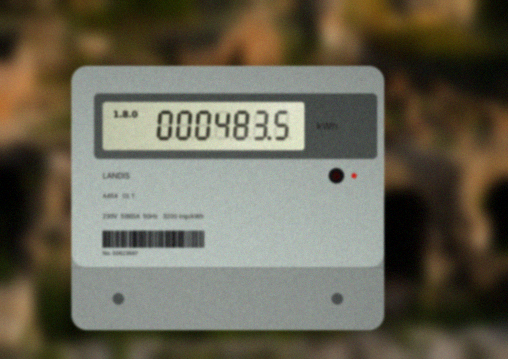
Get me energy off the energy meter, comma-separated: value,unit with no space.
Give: 483.5,kWh
